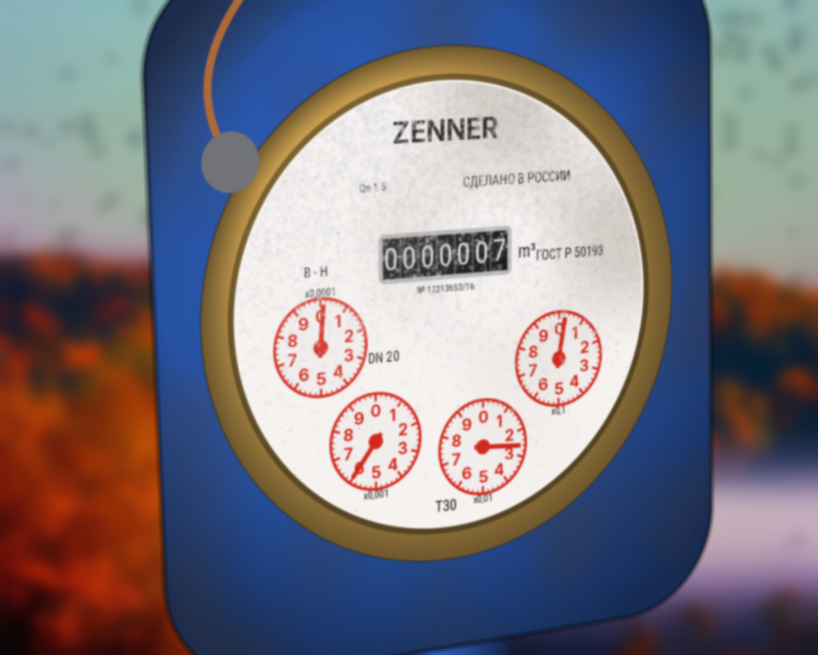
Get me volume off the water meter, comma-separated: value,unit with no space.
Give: 7.0260,m³
